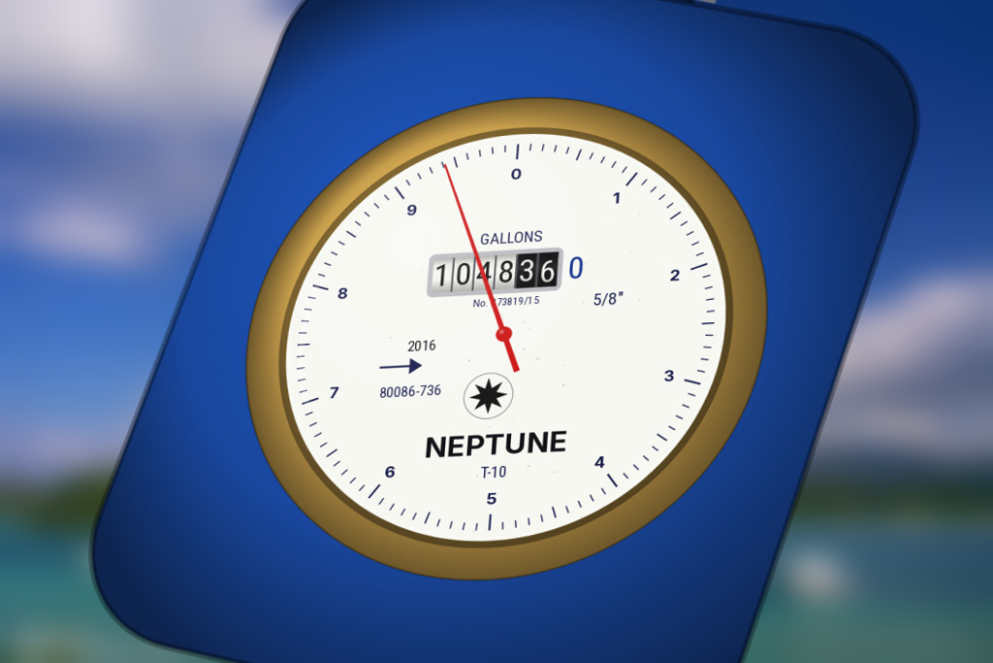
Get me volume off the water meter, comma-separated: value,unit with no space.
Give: 1048359.4,gal
